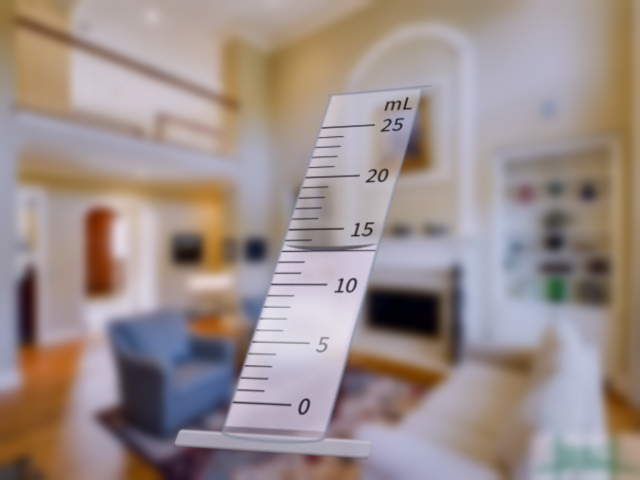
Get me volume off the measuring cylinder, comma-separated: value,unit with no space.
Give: 13,mL
